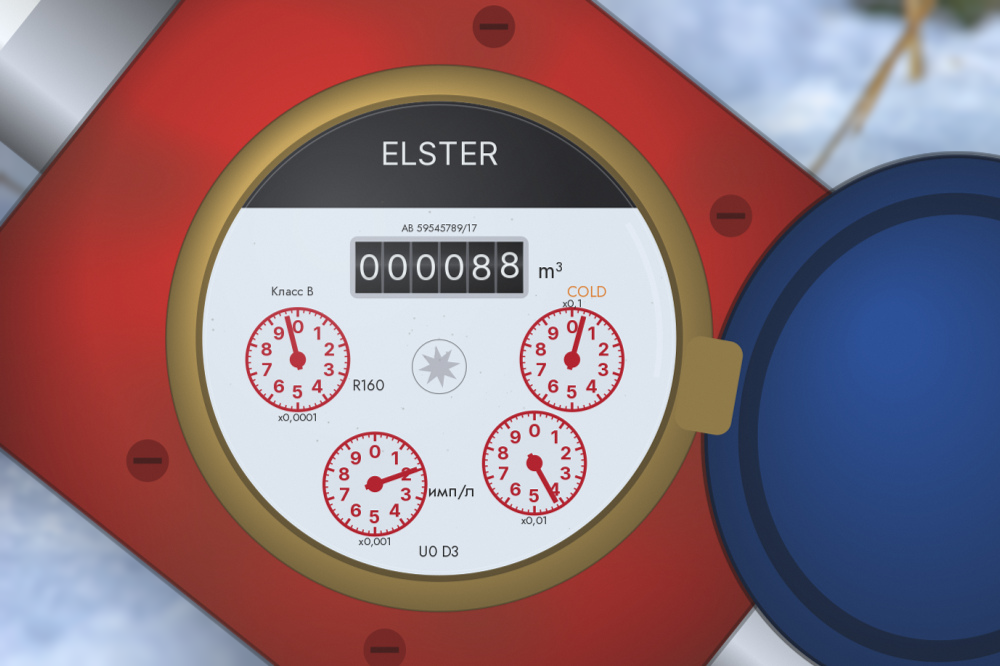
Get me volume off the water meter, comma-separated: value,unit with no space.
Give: 88.0419,m³
